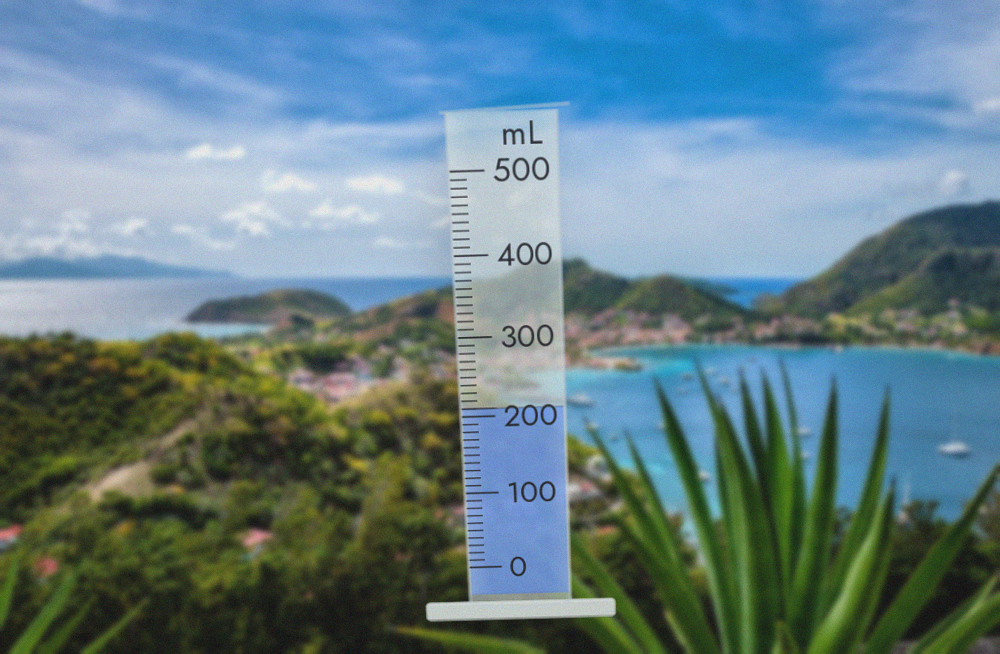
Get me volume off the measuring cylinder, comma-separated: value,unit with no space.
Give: 210,mL
